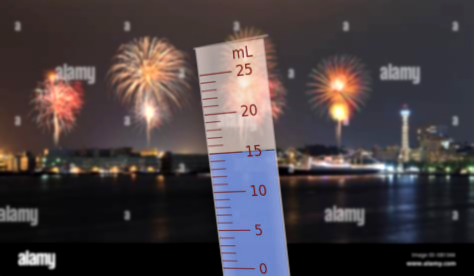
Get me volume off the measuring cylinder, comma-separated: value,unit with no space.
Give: 15,mL
